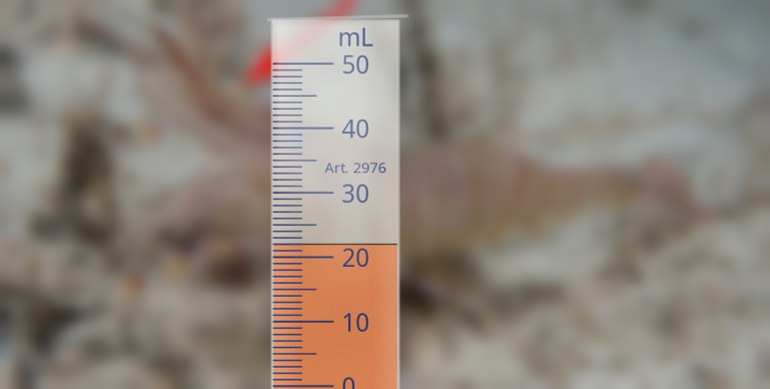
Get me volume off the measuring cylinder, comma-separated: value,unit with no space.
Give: 22,mL
